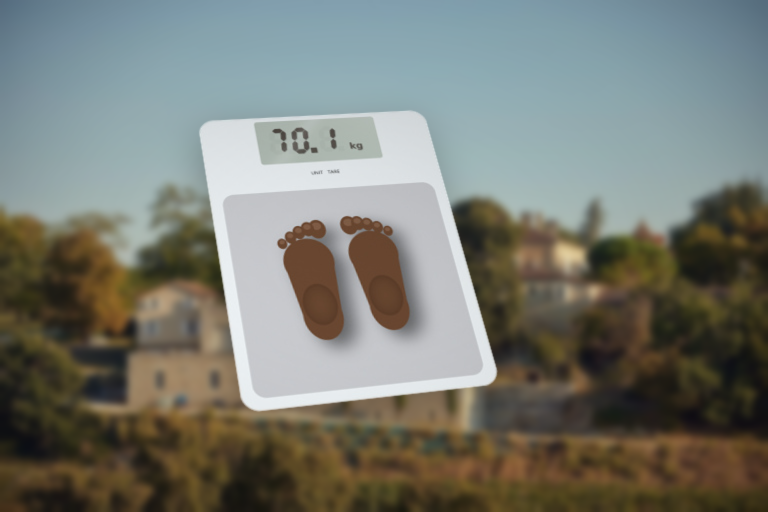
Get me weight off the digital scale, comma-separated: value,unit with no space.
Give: 70.1,kg
